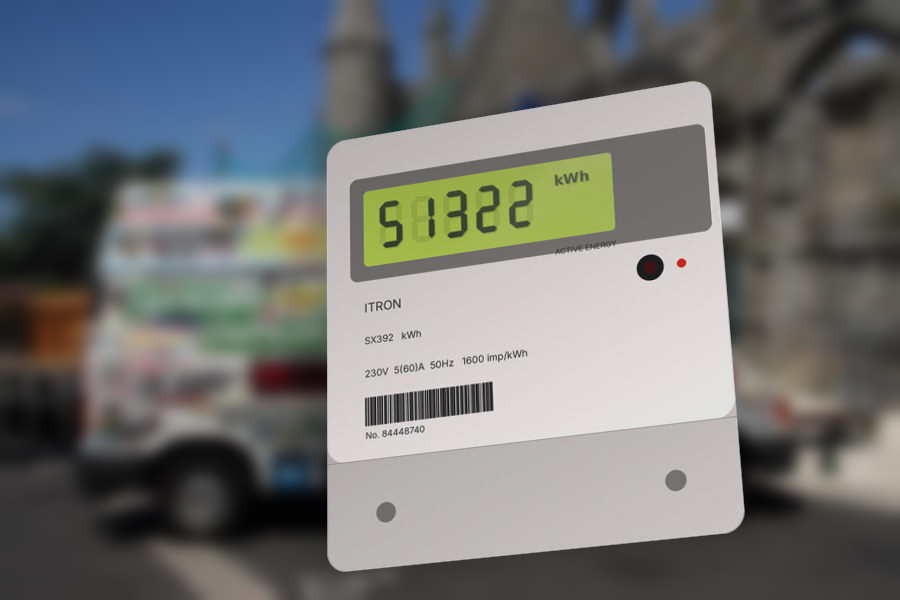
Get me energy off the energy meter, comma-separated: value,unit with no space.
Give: 51322,kWh
